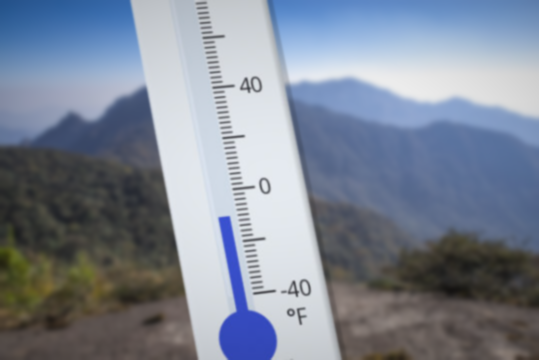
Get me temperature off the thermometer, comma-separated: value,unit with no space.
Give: -10,°F
